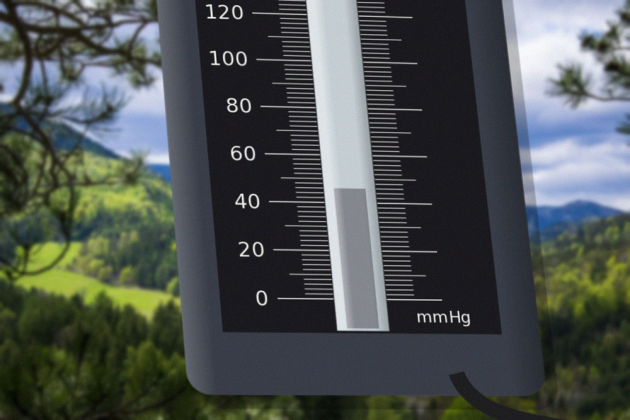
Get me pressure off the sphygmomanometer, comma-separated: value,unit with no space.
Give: 46,mmHg
